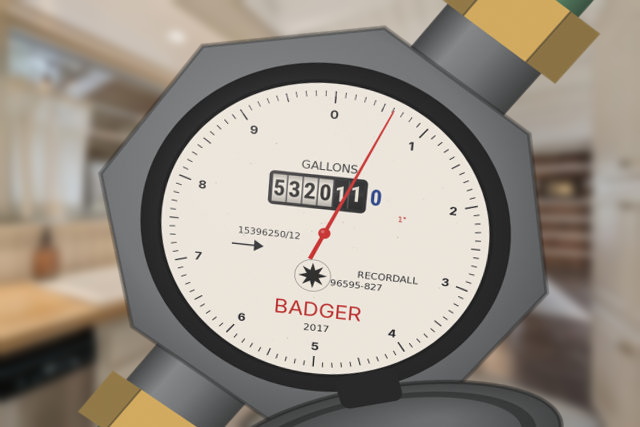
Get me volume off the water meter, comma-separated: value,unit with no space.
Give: 5320110.6,gal
